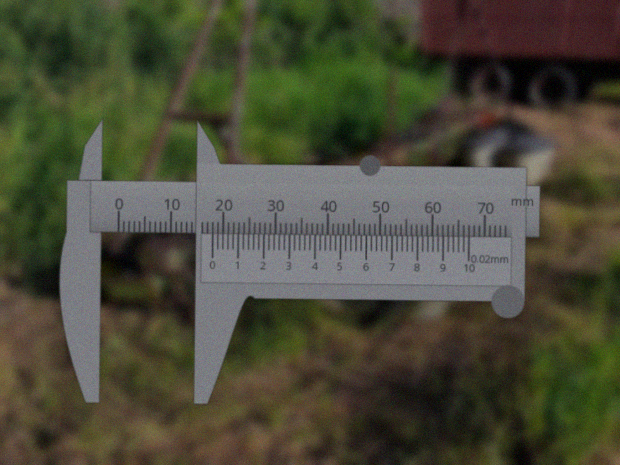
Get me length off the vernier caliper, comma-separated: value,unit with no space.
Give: 18.0,mm
